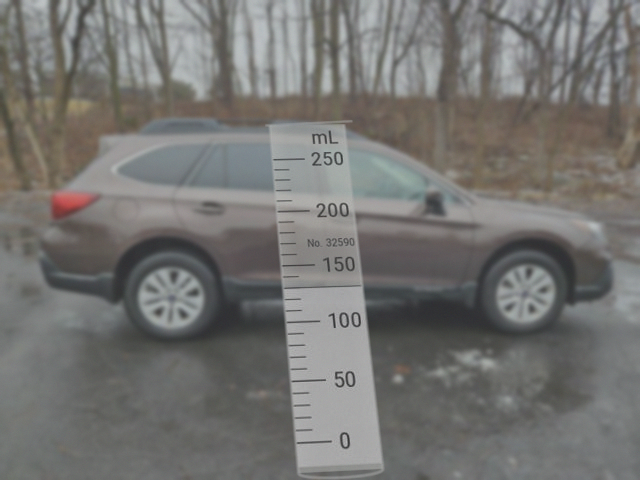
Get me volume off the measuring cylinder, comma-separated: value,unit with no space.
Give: 130,mL
